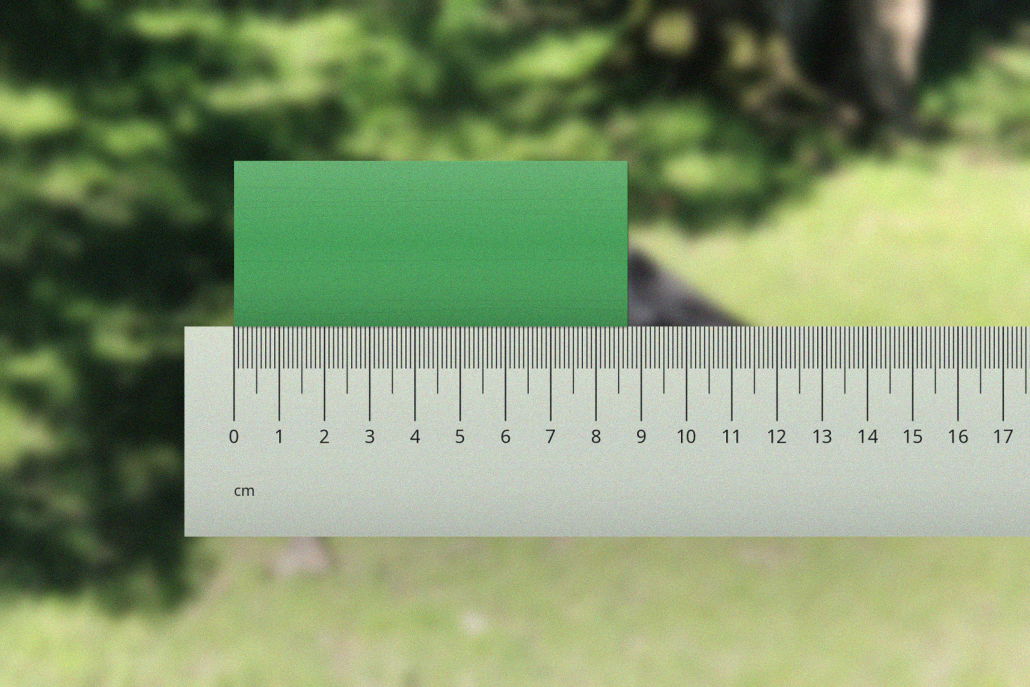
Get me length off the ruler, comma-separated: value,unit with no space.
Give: 8.7,cm
